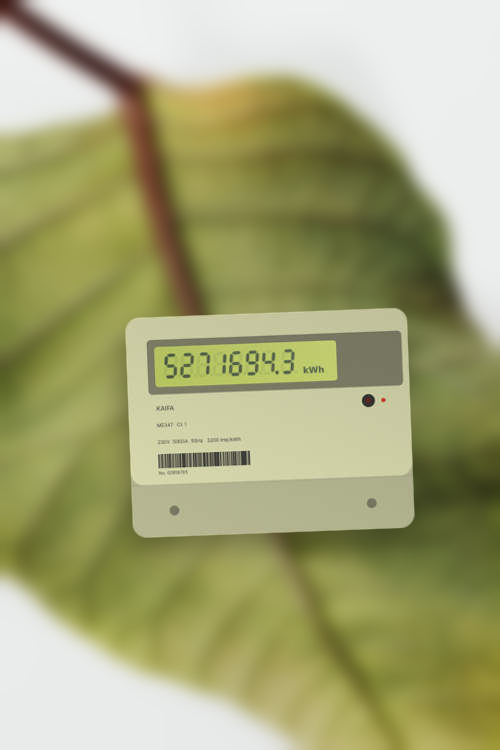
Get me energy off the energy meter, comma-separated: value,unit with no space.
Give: 5271694.3,kWh
